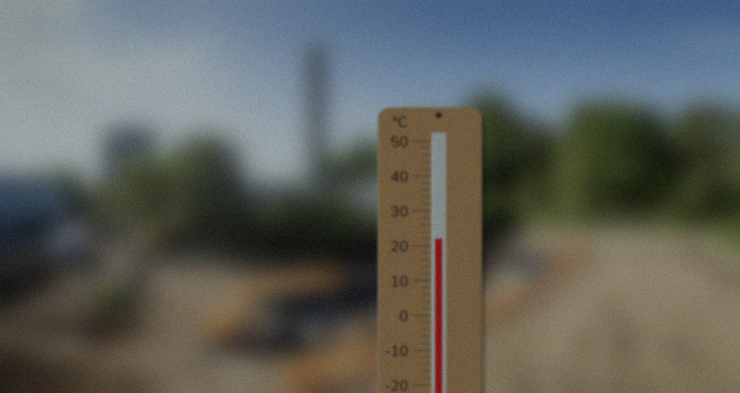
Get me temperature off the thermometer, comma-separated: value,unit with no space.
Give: 22,°C
